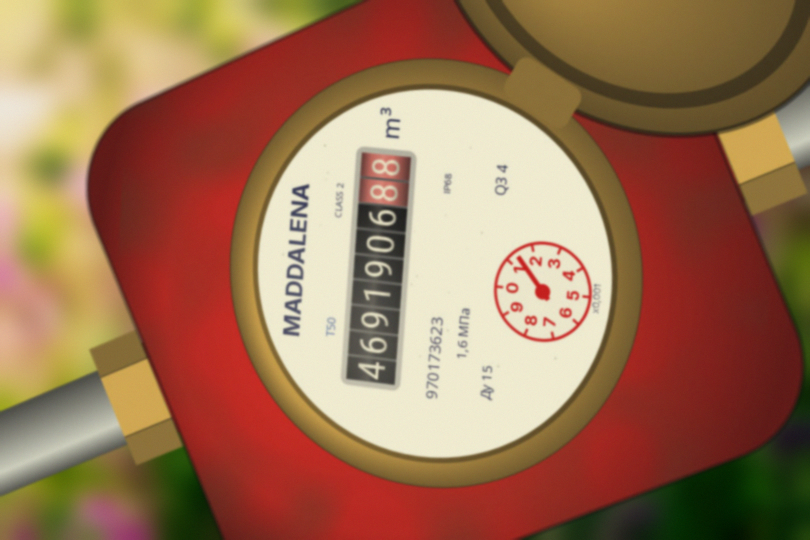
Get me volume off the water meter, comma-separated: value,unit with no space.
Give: 4691906.881,m³
